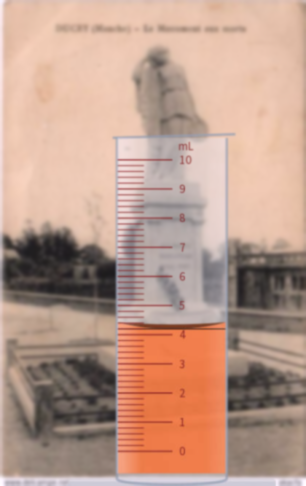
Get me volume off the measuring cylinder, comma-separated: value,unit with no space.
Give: 4.2,mL
